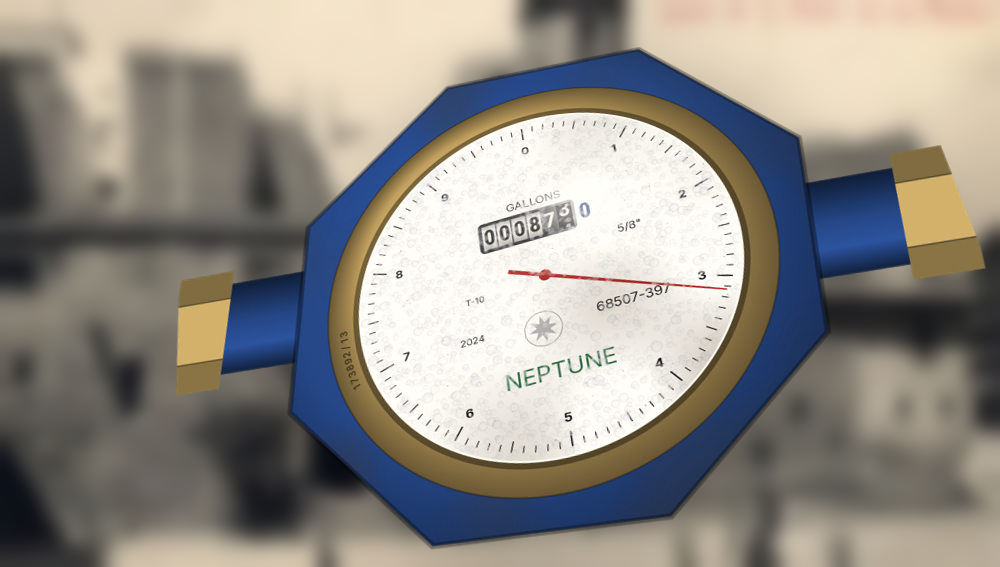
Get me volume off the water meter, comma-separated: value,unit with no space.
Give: 8733.1,gal
